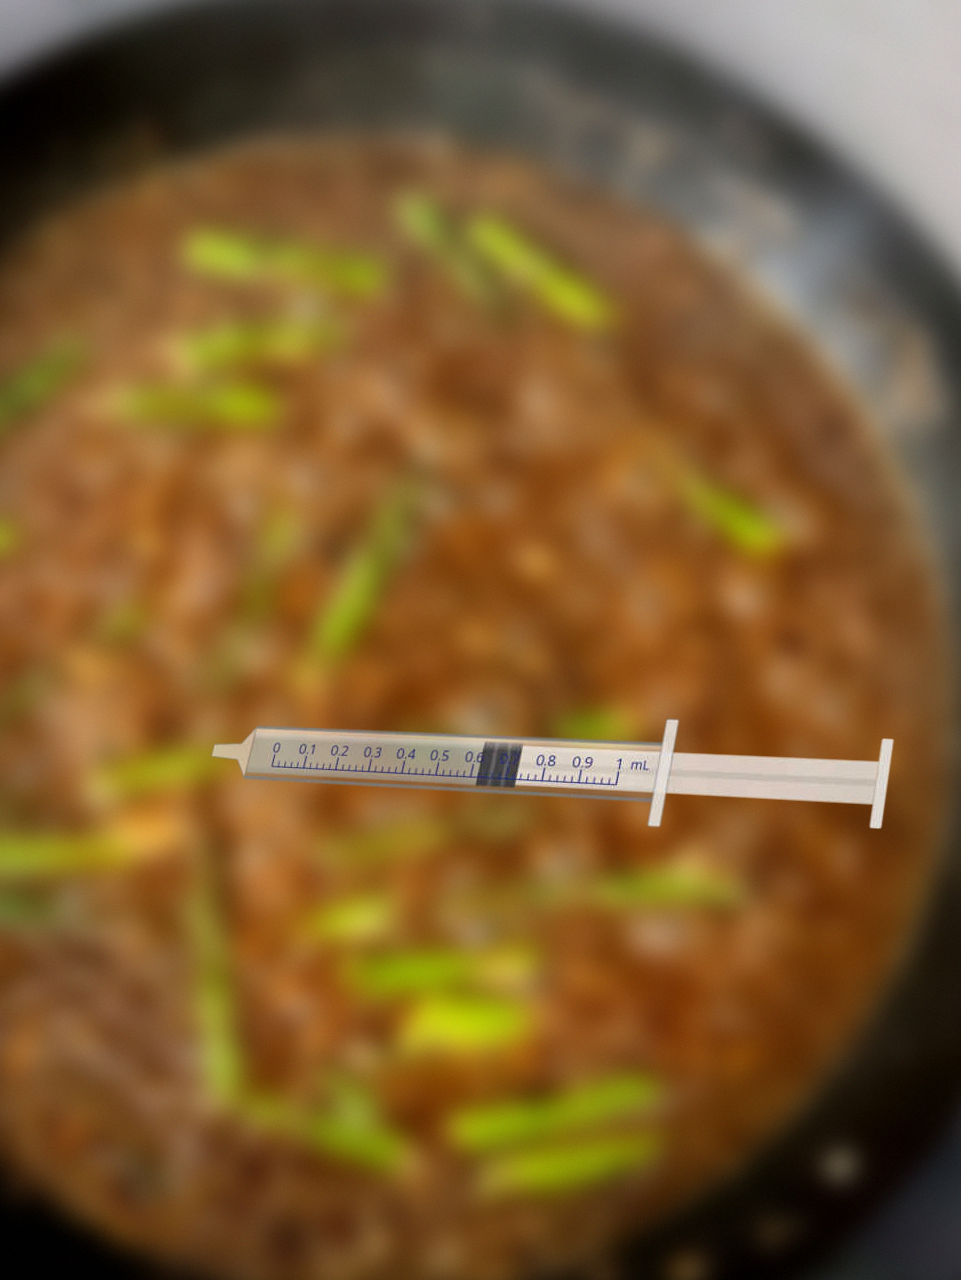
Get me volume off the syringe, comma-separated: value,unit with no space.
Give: 0.62,mL
